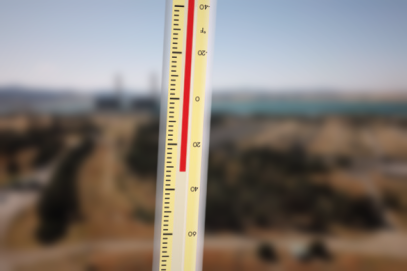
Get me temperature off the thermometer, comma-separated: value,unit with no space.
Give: 32,°F
